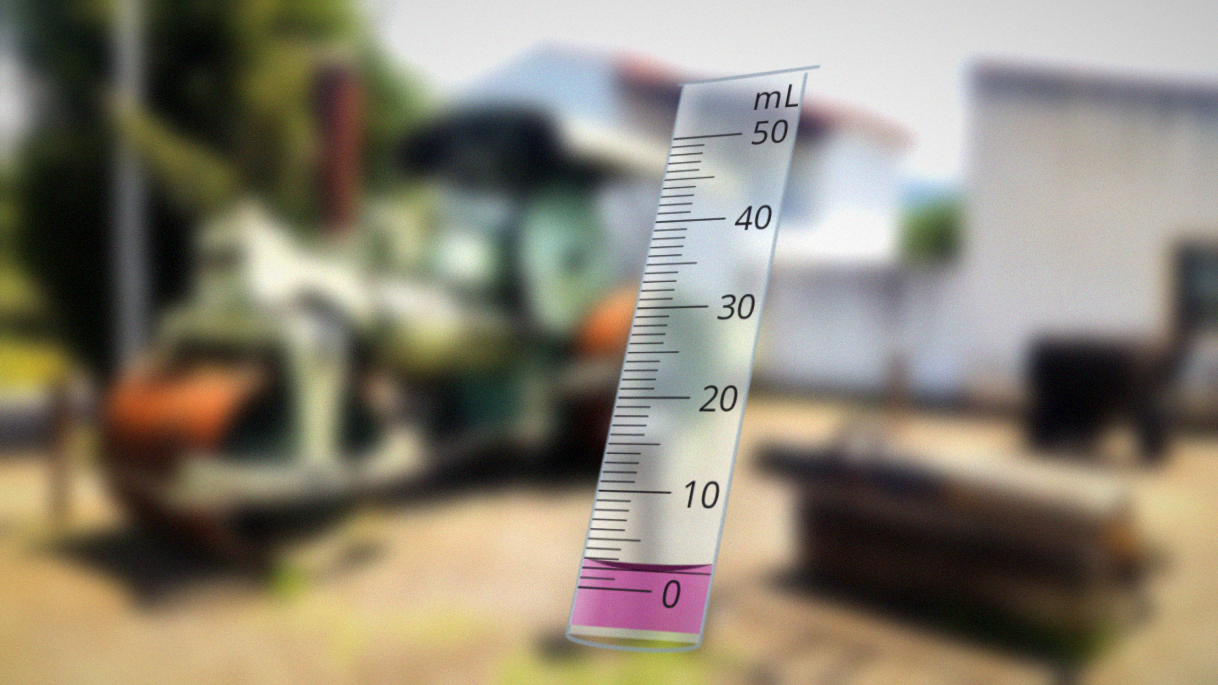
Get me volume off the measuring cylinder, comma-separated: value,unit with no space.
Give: 2,mL
